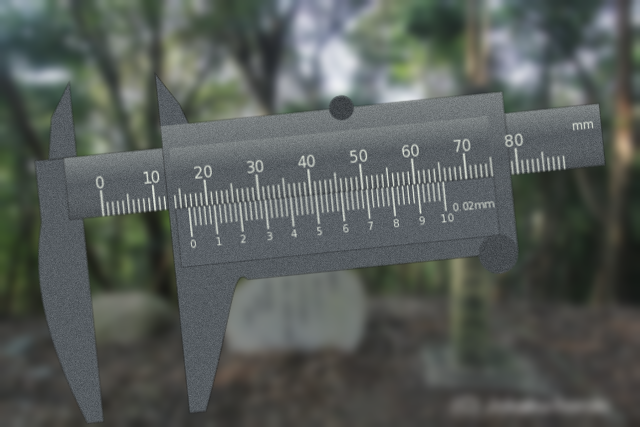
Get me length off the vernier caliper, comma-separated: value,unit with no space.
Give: 16.5,mm
